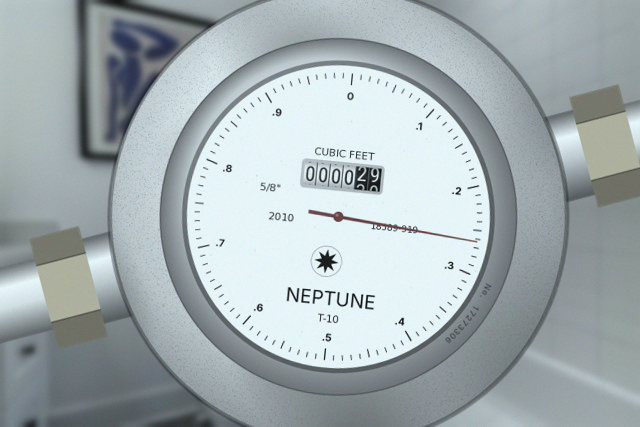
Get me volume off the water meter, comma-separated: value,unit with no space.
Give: 29.26,ft³
